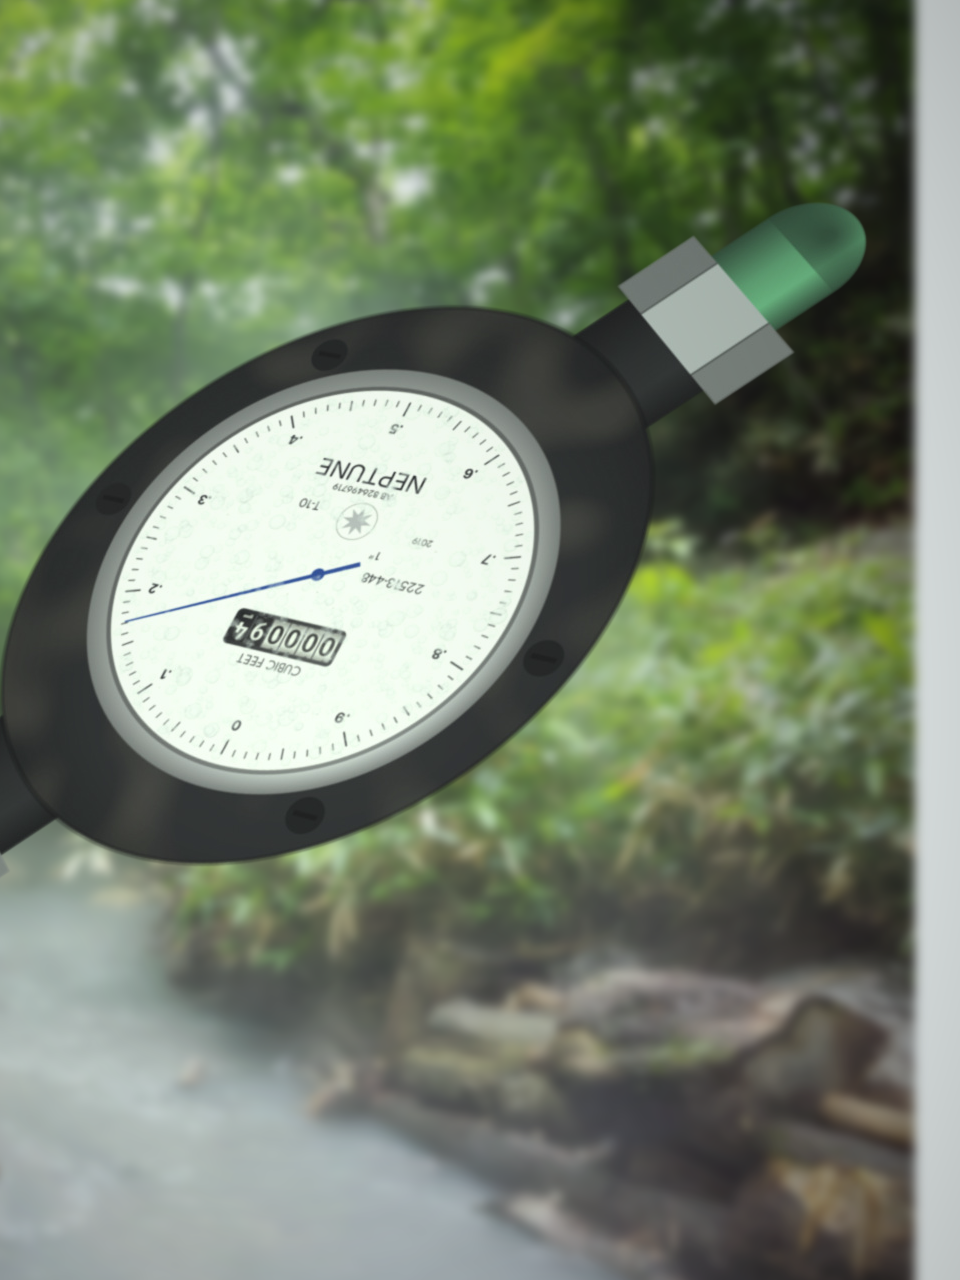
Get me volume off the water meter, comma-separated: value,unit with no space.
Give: 94.17,ft³
